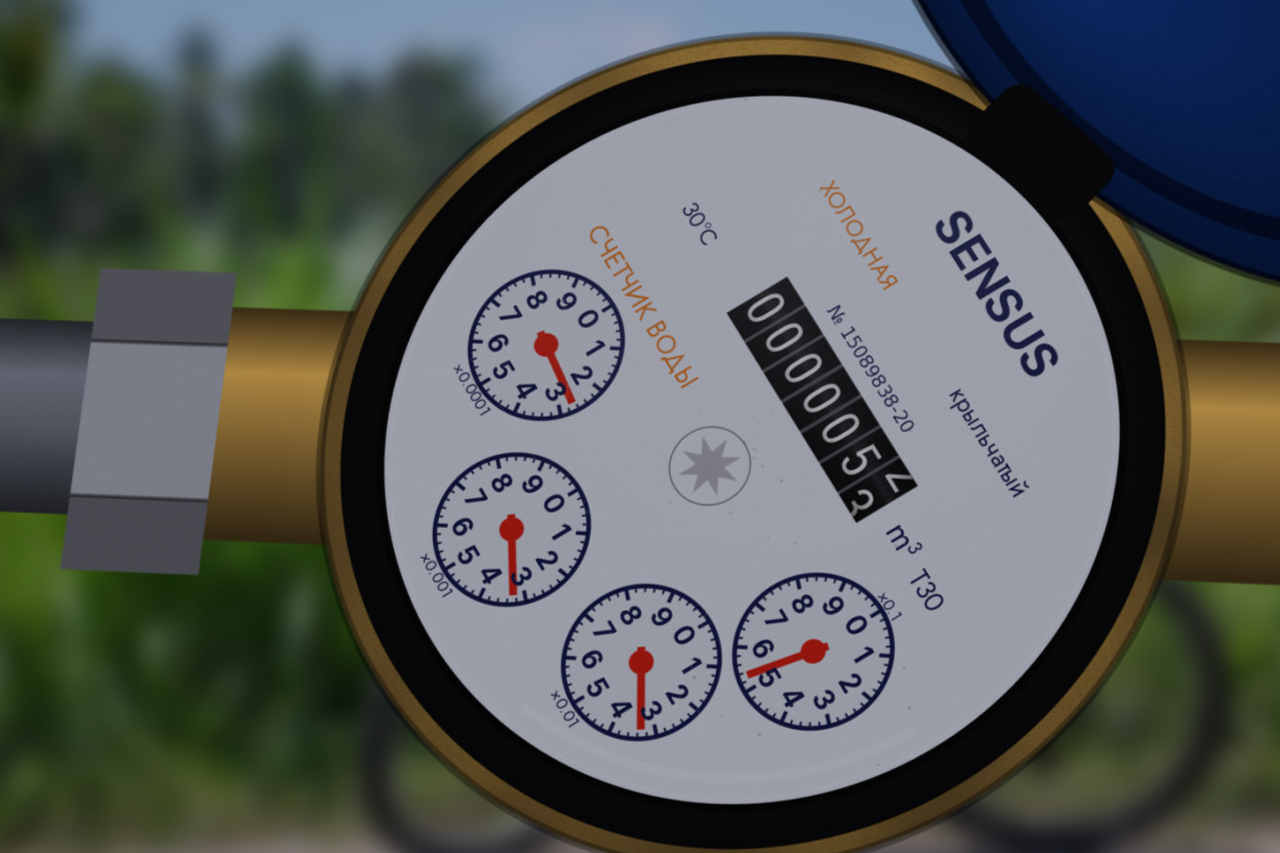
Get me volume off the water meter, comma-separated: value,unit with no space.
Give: 52.5332,m³
